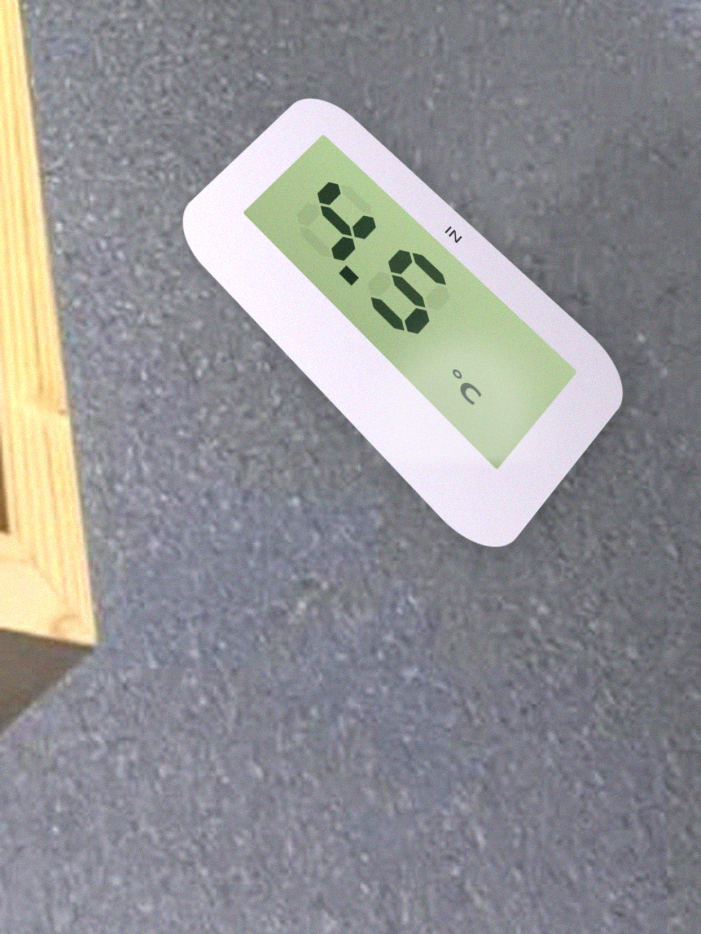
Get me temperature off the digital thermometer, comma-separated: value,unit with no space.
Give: 4.5,°C
